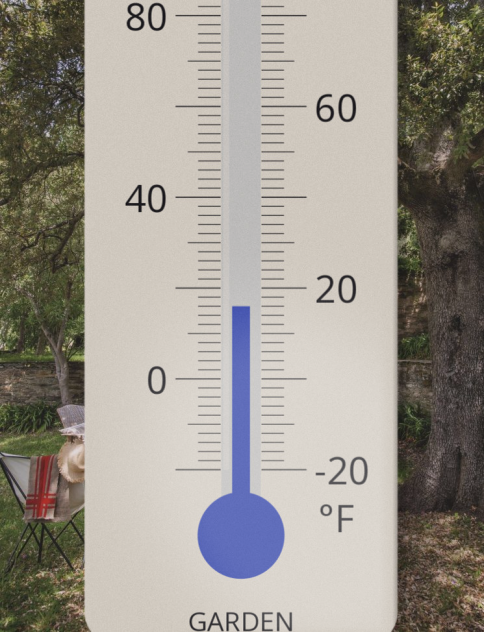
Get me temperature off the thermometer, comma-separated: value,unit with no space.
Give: 16,°F
